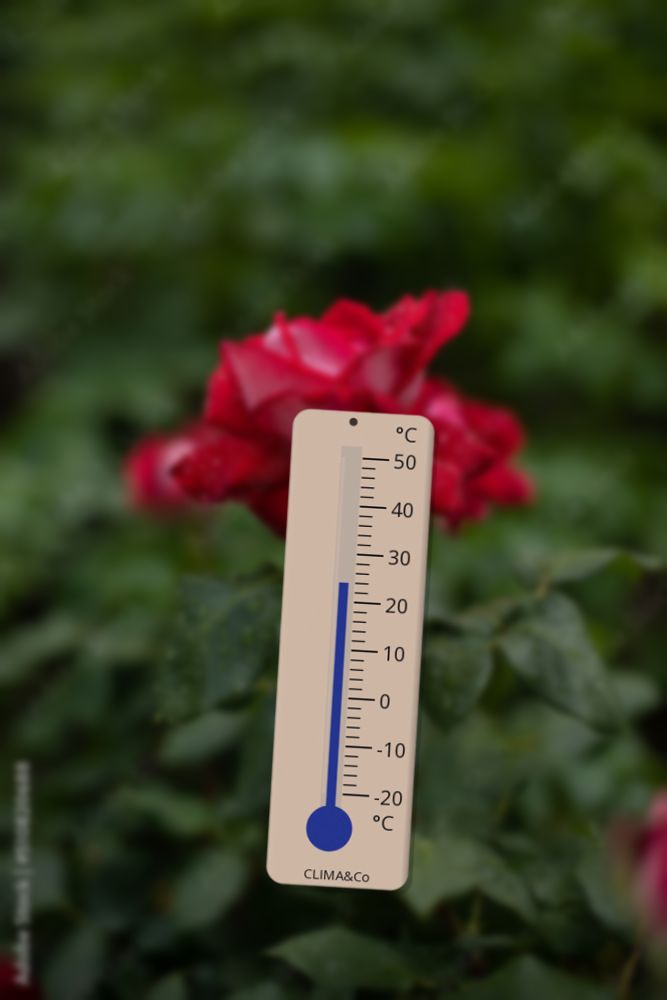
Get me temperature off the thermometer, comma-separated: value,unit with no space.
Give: 24,°C
